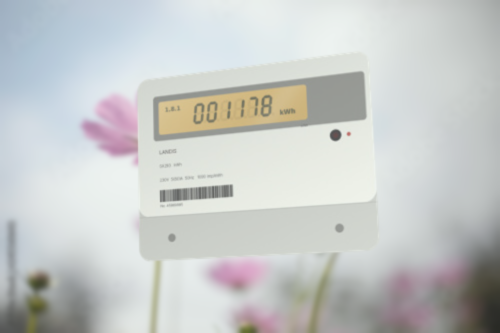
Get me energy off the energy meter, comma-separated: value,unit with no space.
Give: 1178,kWh
